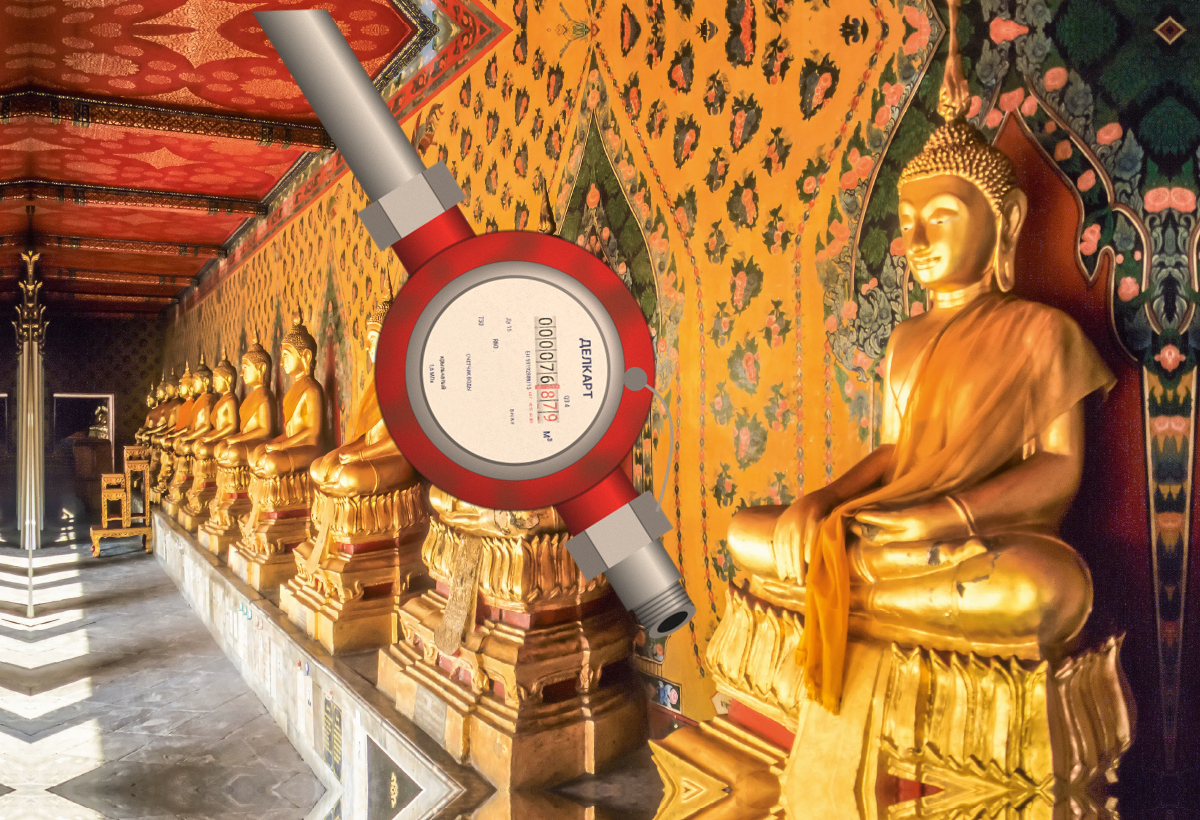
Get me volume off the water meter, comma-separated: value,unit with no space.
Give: 76.879,m³
